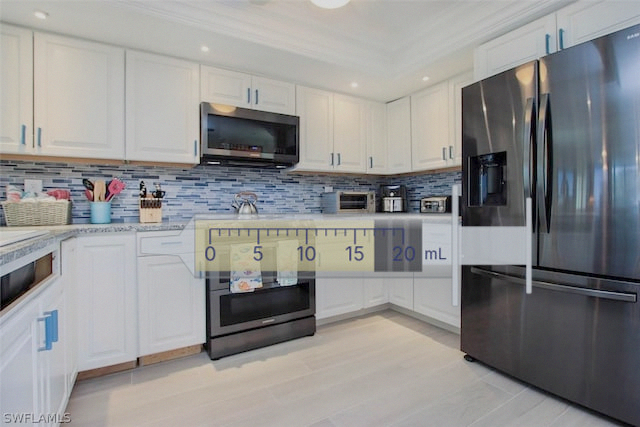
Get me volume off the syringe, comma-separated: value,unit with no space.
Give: 17,mL
